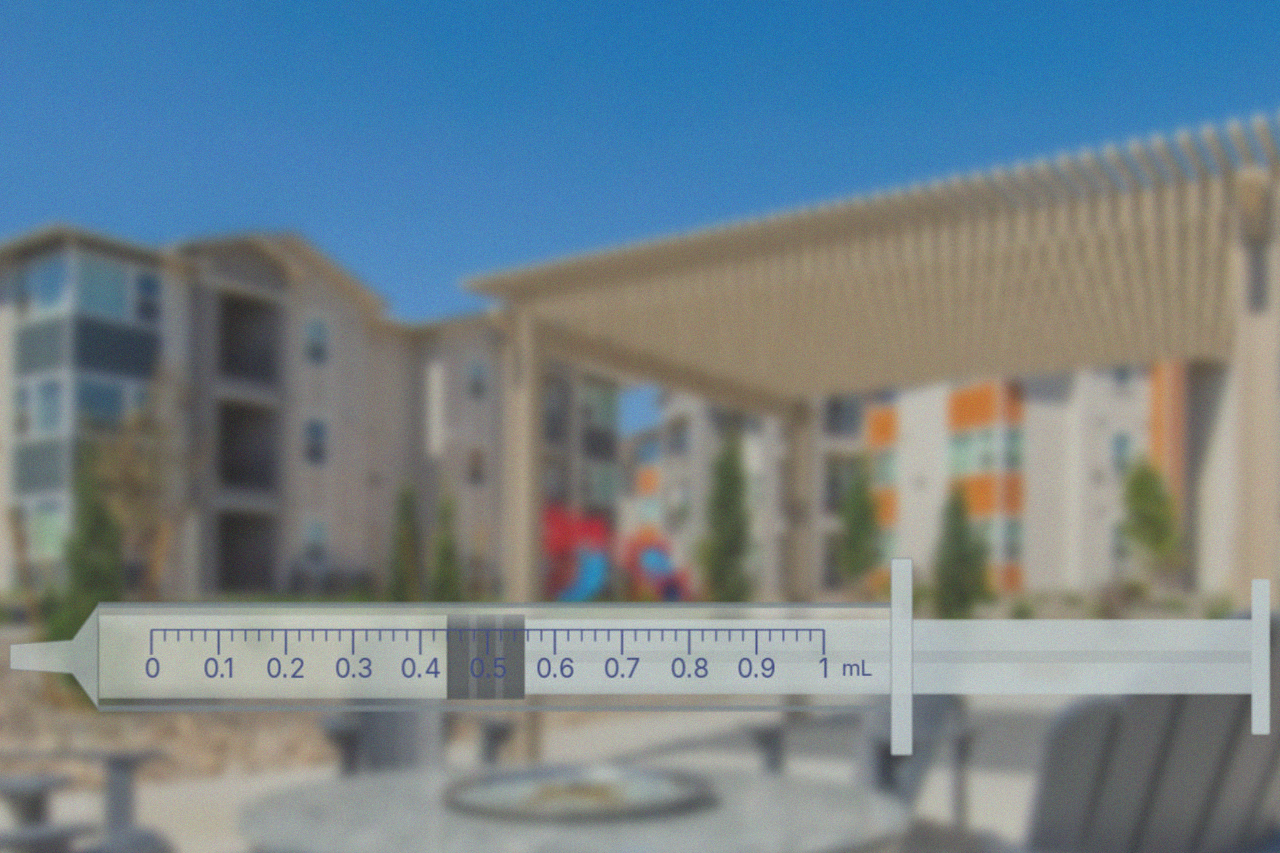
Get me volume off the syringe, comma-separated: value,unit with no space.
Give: 0.44,mL
